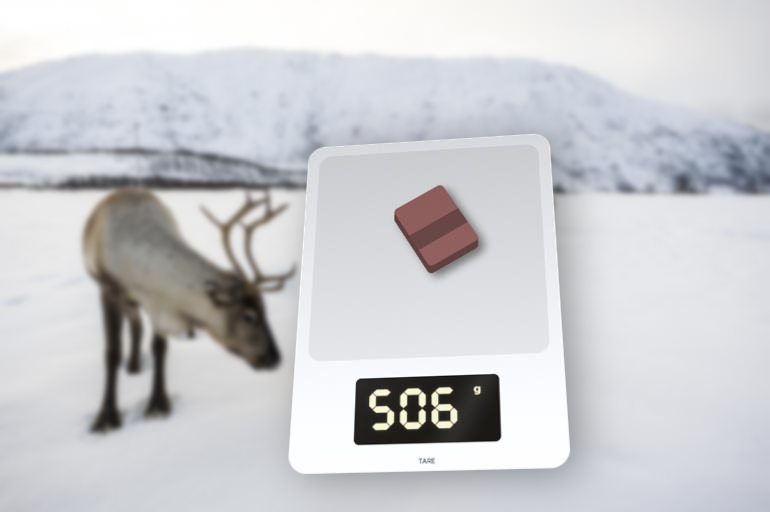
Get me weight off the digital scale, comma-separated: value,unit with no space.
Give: 506,g
